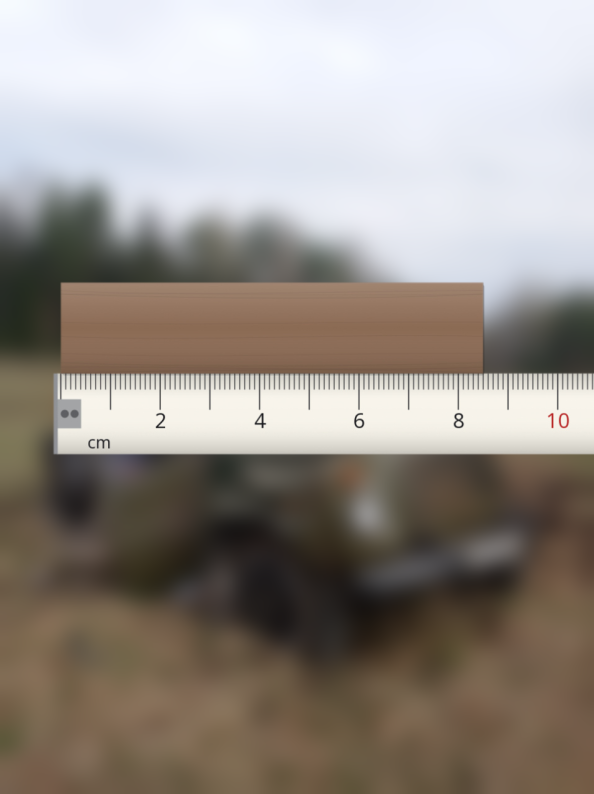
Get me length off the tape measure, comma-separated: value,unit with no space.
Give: 8.5,cm
